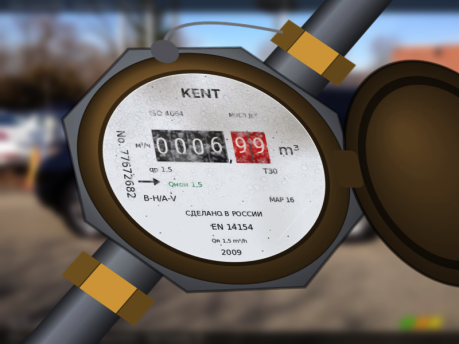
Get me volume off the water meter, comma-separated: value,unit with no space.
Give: 6.99,m³
